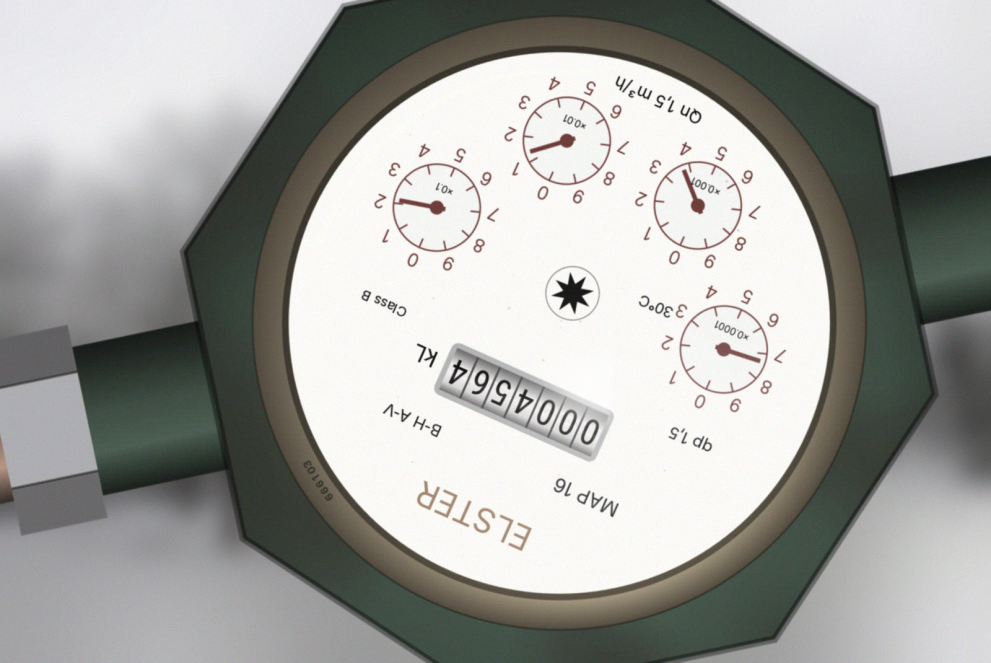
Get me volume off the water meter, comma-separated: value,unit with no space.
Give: 4564.2137,kL
